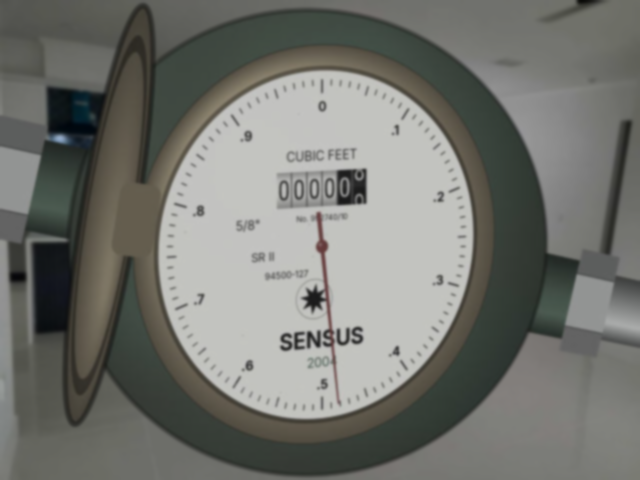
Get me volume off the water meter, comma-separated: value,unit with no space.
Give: 8.48,ft³
